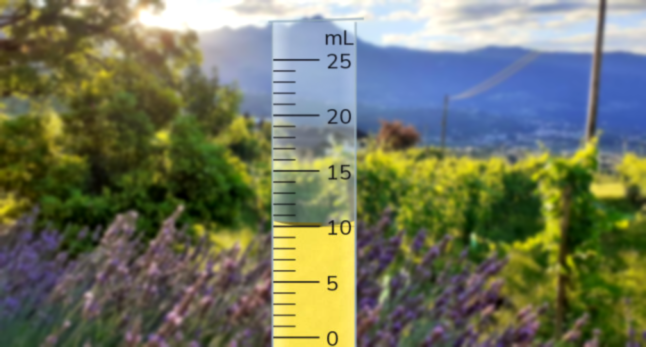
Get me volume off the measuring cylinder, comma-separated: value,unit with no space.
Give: 10,mL
